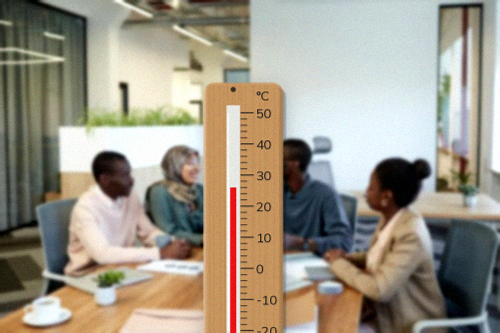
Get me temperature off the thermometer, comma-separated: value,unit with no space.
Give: 26,°C
